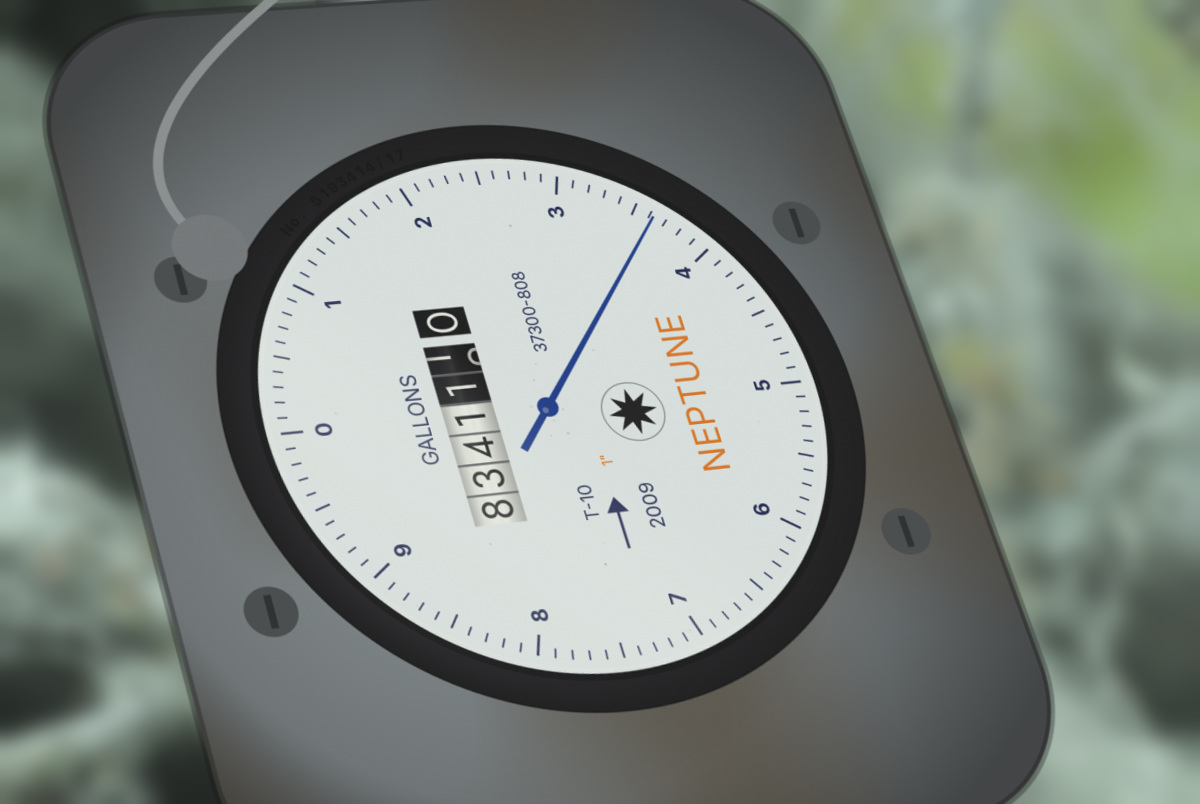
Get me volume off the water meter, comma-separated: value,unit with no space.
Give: 8341113.6,gal
